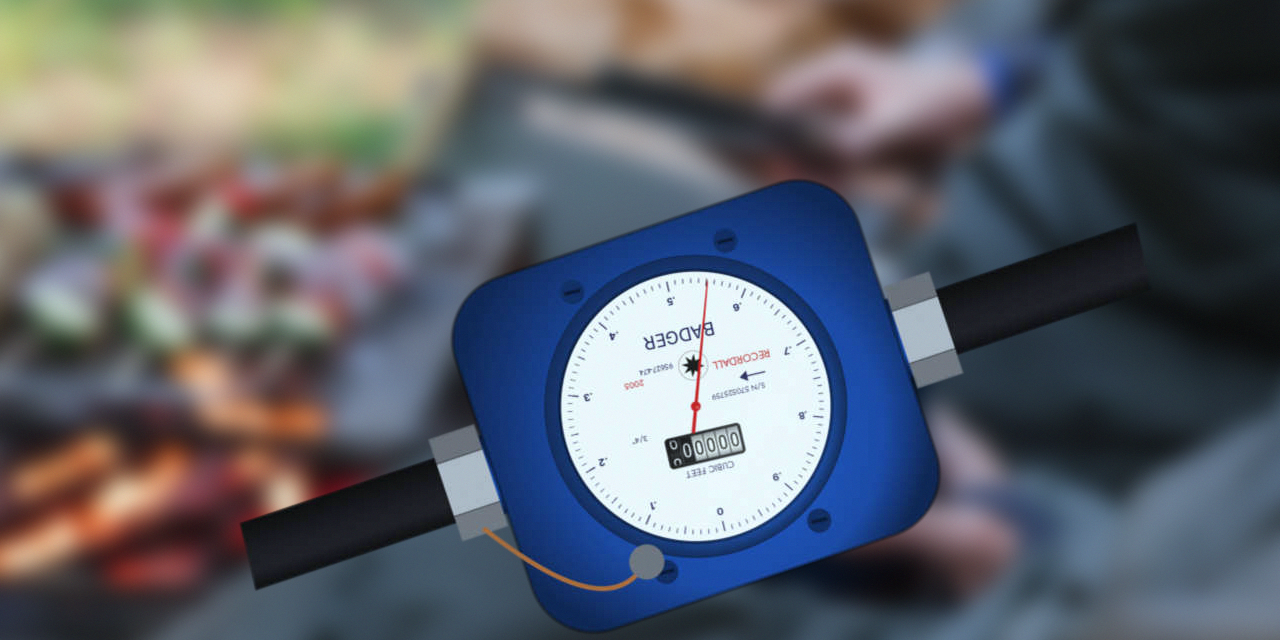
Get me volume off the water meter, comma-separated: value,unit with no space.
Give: 8.55,ft³
